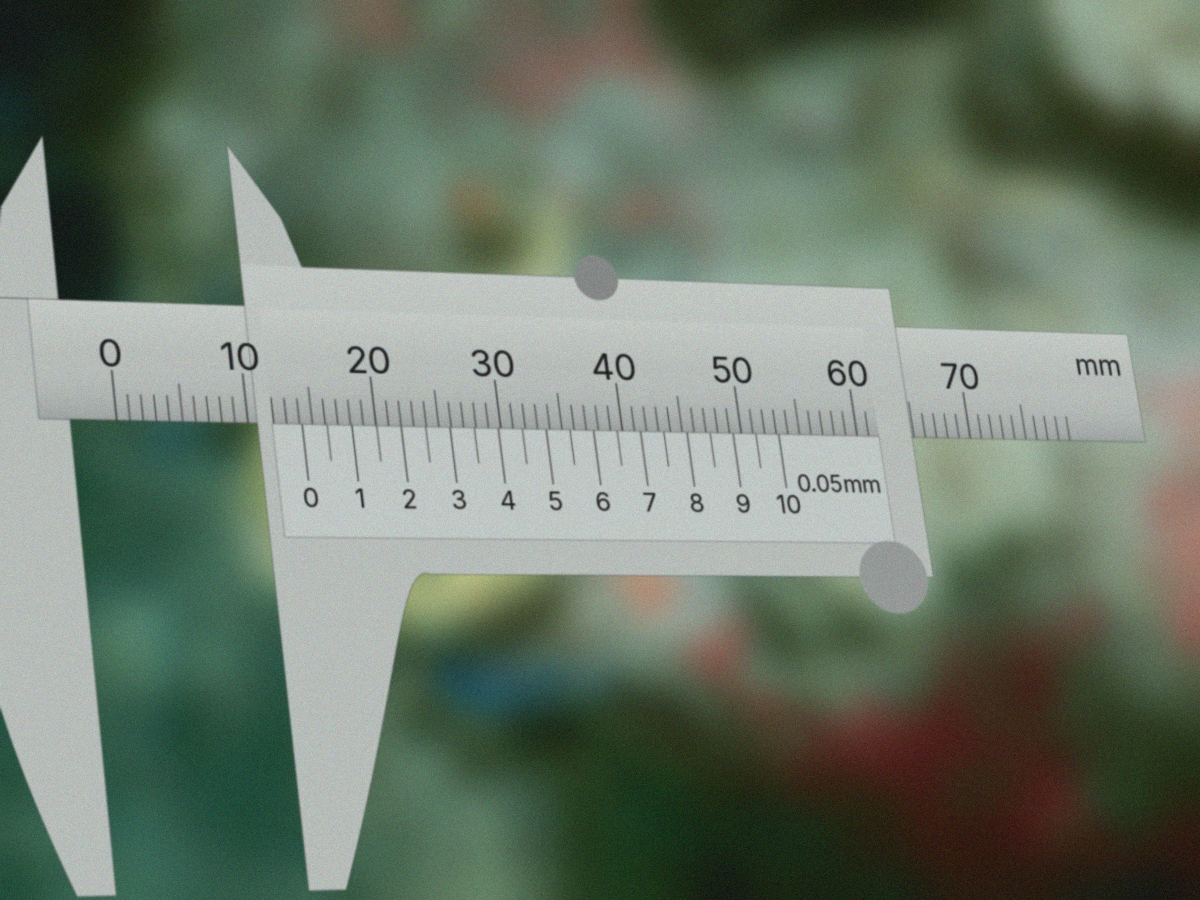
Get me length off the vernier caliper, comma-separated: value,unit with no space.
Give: 14.2,mm
